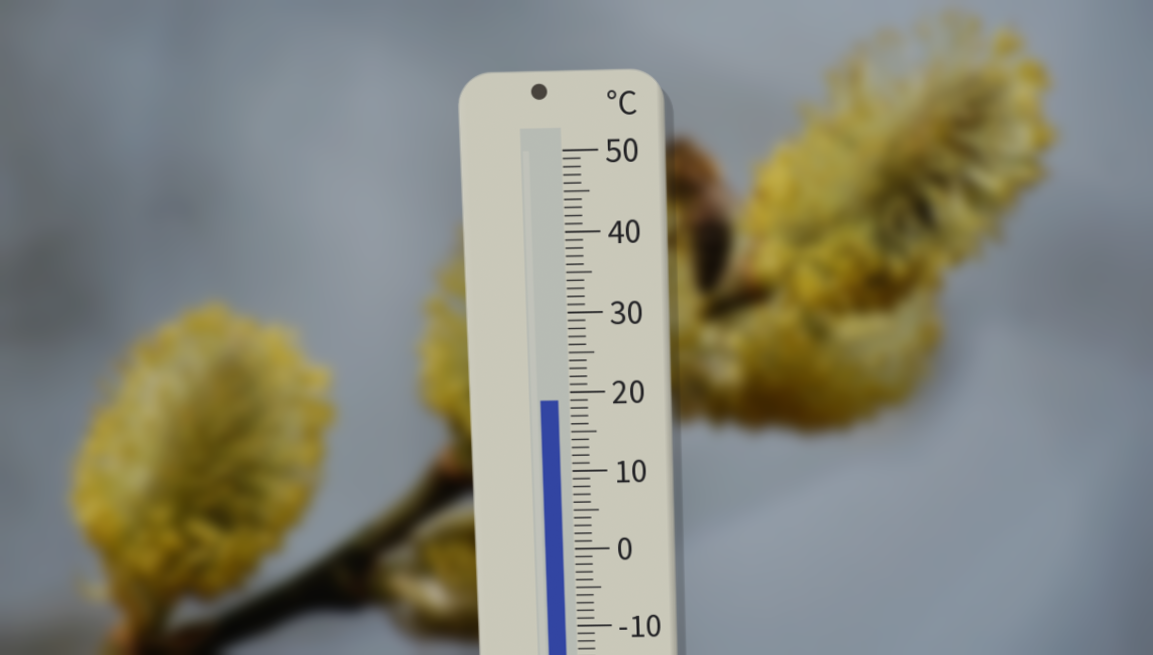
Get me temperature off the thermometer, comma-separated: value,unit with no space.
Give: 19,°C
